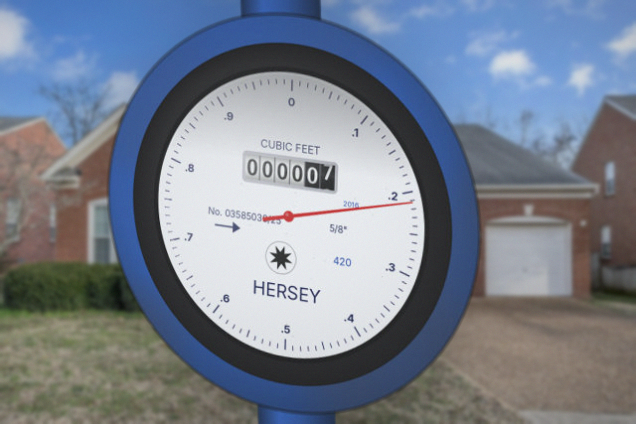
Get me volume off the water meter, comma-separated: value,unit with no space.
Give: 7.21,ft³
